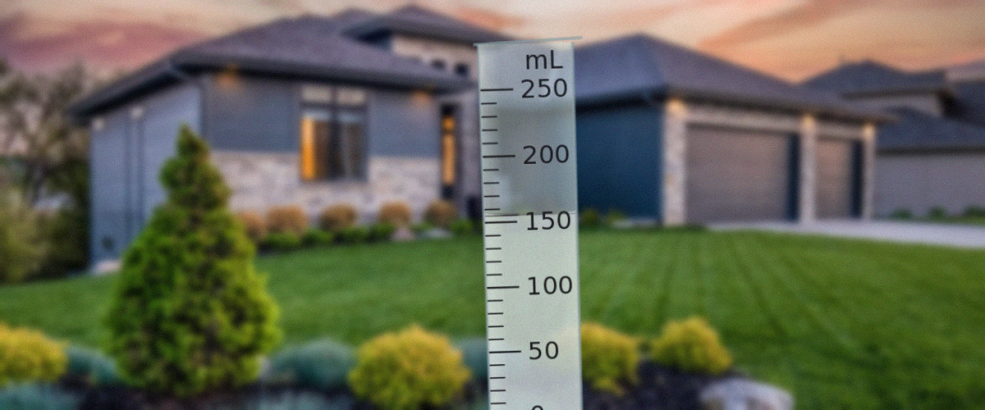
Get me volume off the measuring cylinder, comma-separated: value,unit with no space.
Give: 155,mL
